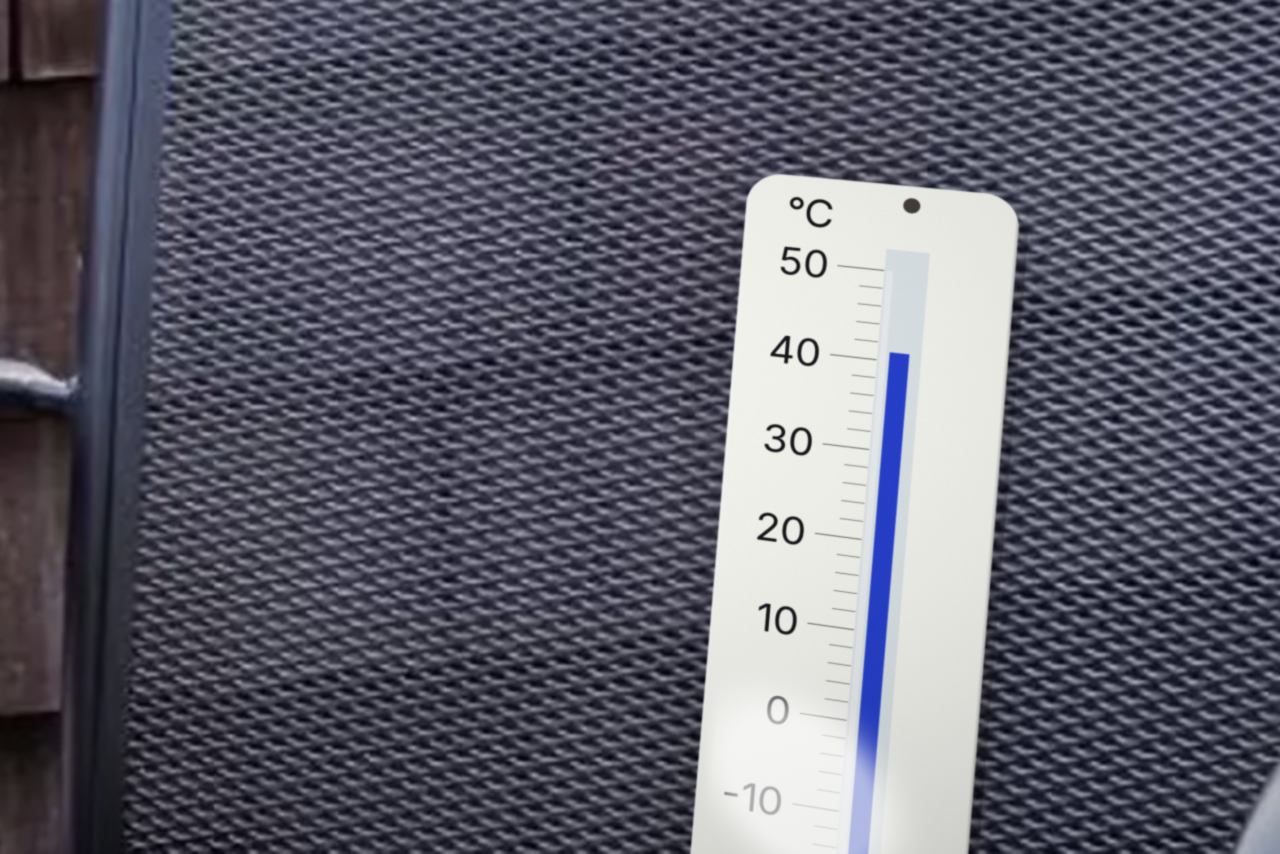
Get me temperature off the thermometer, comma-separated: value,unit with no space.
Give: 41,°C
